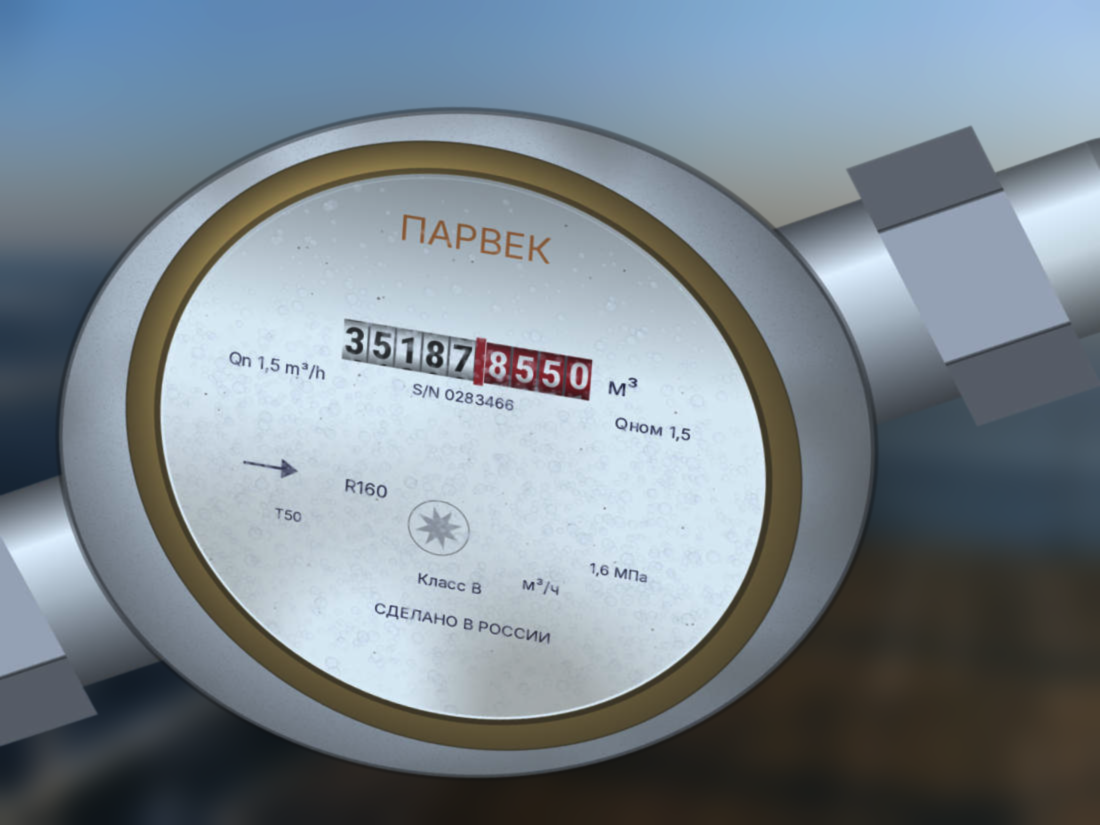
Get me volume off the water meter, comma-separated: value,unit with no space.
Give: 35187.8550,m³
